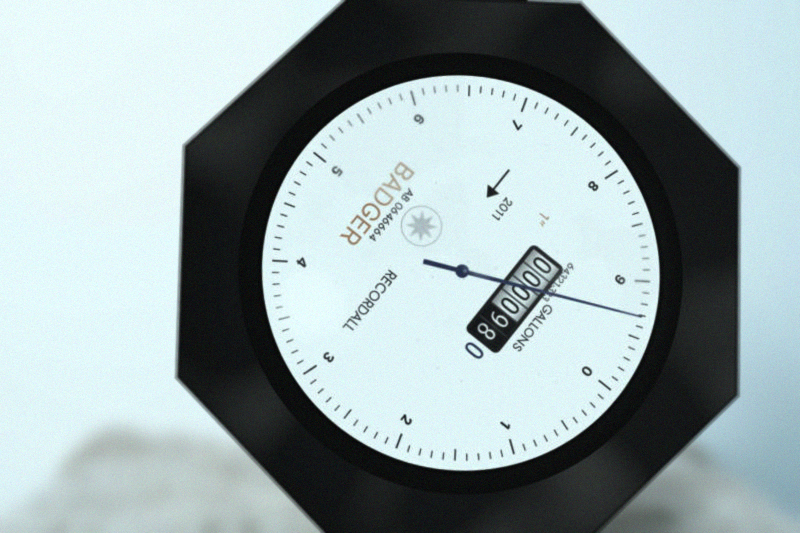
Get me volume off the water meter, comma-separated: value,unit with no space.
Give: 979.3,gal
